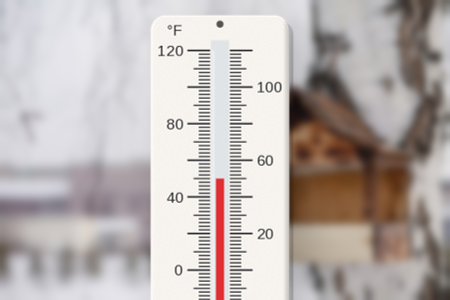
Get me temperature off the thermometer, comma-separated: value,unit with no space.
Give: 50,°F
